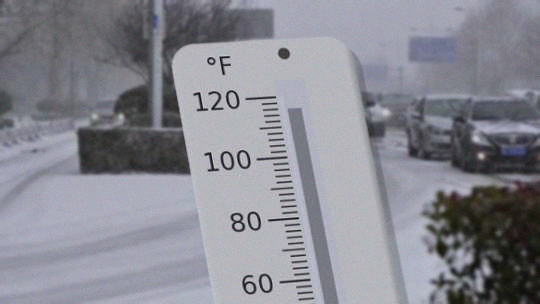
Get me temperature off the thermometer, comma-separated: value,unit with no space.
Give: 116,°F
